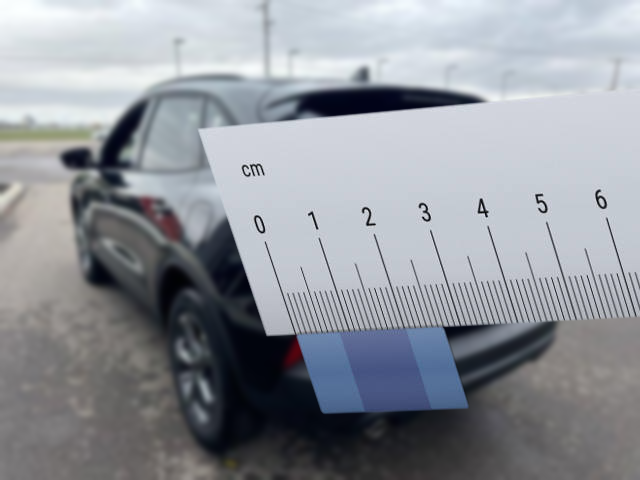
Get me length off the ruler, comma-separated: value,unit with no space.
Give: 2.7,cm
